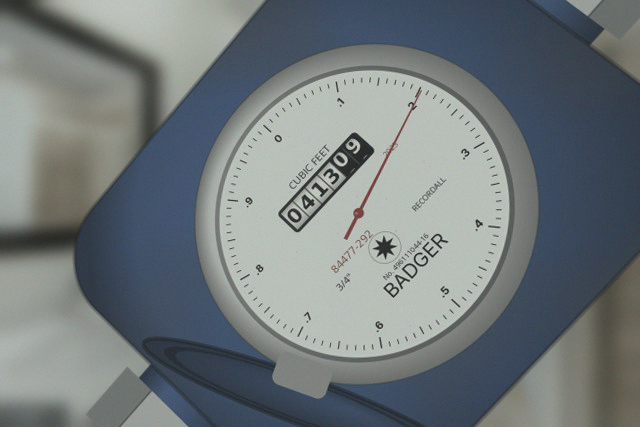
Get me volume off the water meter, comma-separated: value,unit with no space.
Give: 41309.20,ft³
